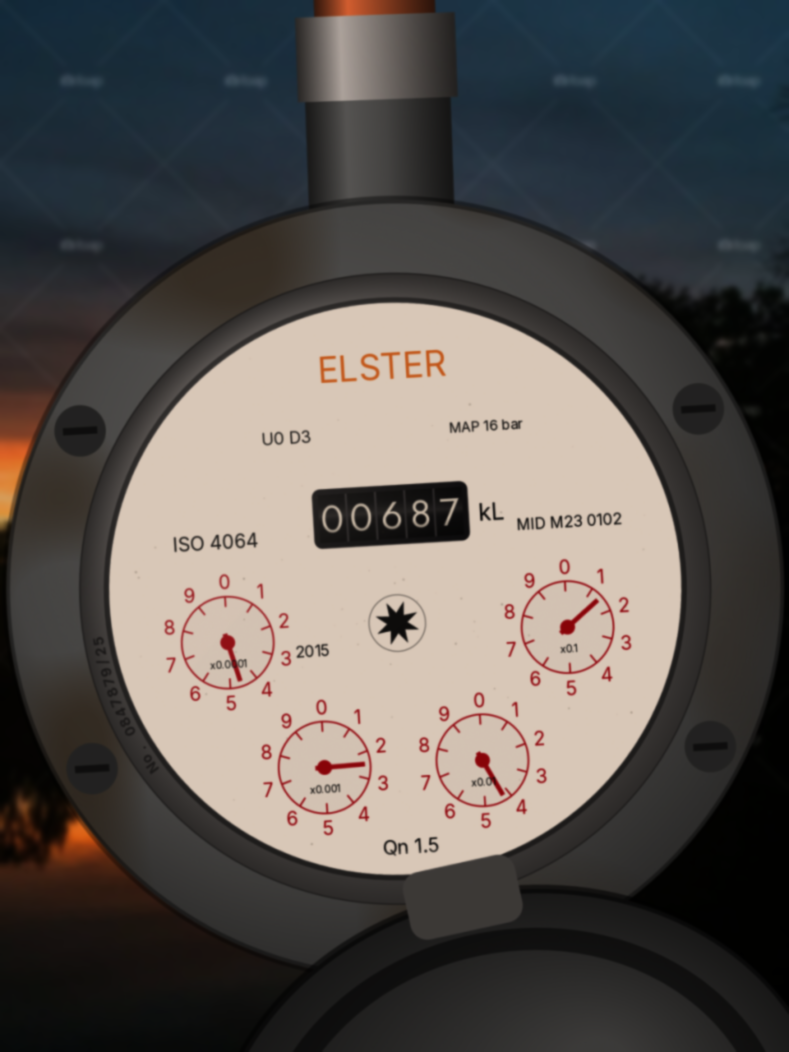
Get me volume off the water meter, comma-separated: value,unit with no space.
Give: 687.1424,kL
